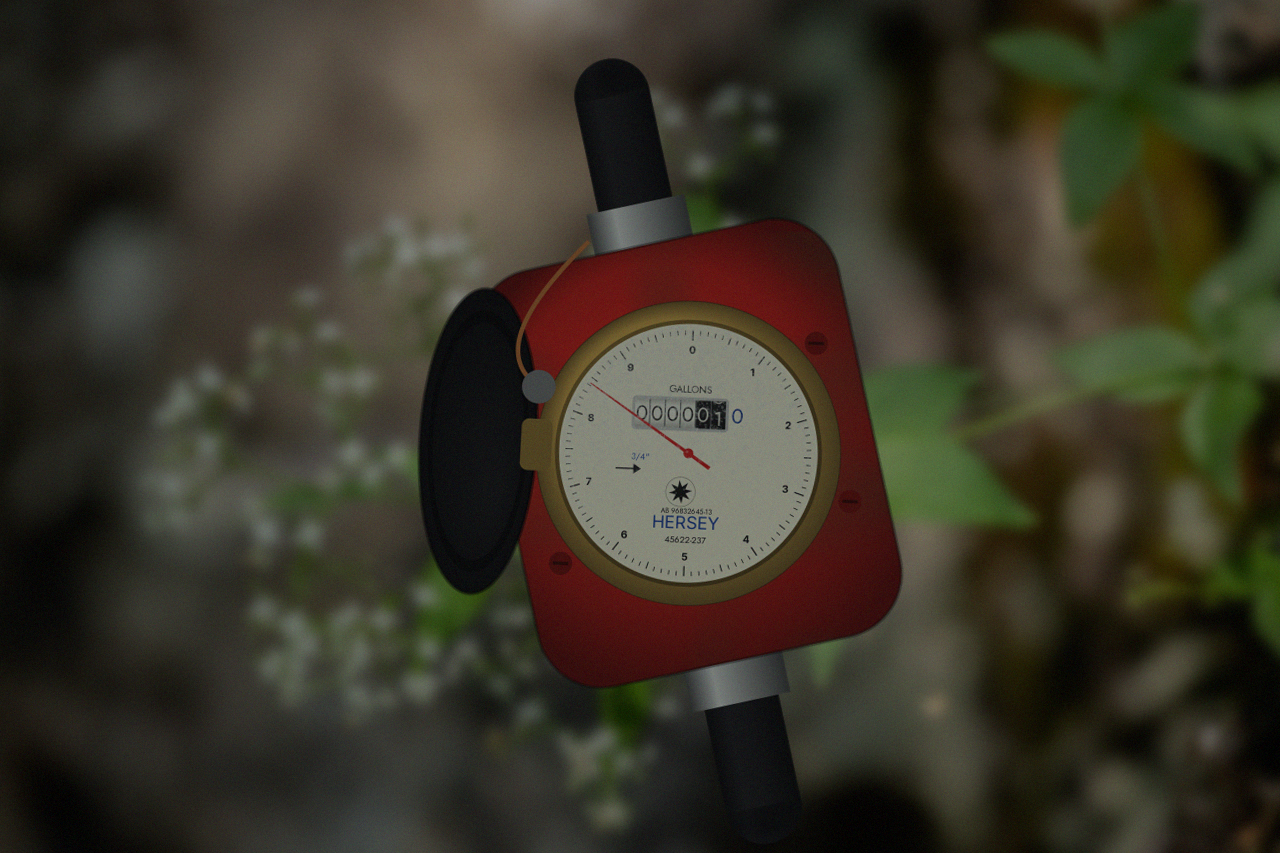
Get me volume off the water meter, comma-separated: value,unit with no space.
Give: 8.4,gal
